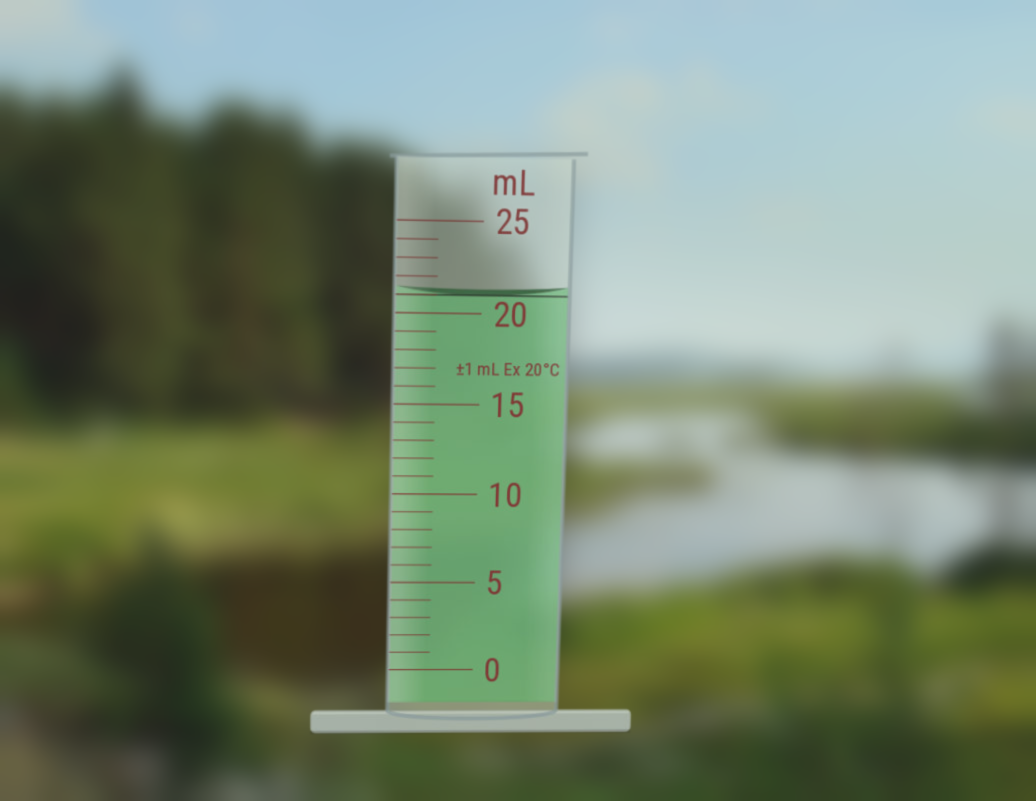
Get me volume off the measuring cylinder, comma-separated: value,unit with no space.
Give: 21,mL
